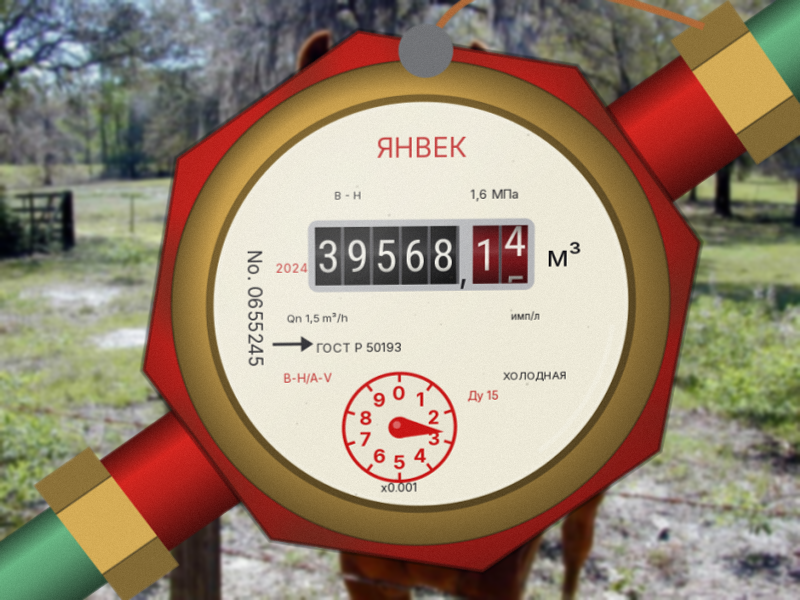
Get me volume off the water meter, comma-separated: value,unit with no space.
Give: 39568.142,m³
